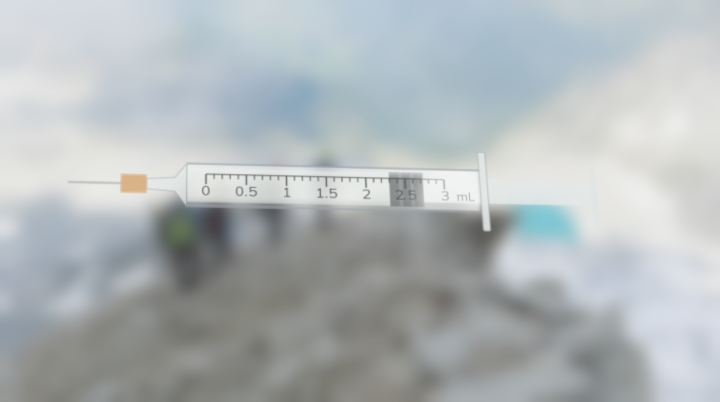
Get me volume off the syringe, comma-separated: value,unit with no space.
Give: 2.3,mL
